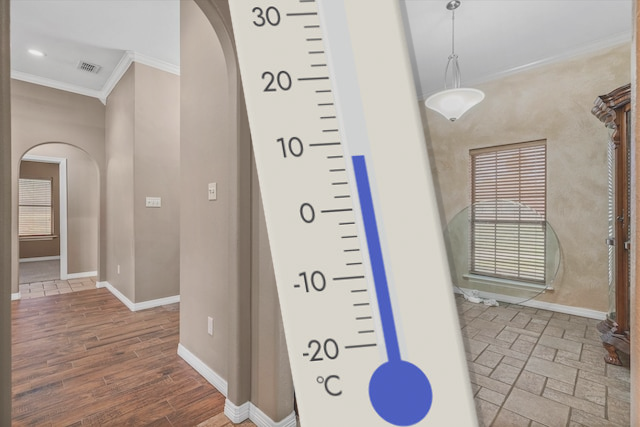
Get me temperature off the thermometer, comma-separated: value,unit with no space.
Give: 8,°C
